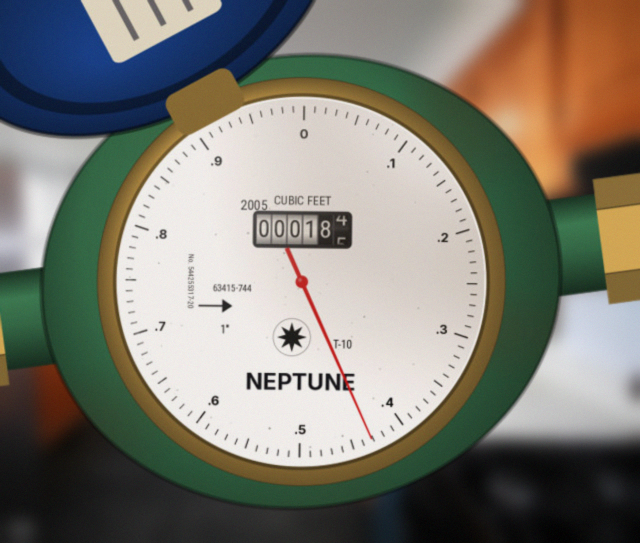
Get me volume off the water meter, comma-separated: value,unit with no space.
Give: 184.43,ft³
